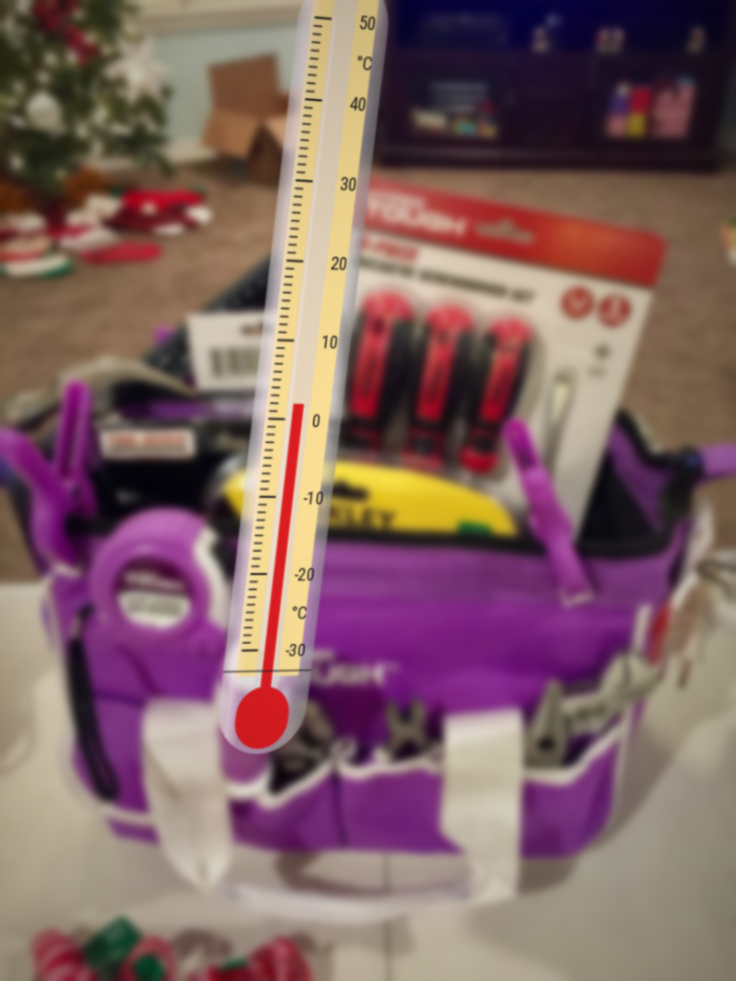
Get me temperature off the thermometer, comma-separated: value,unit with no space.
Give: 2,°C
